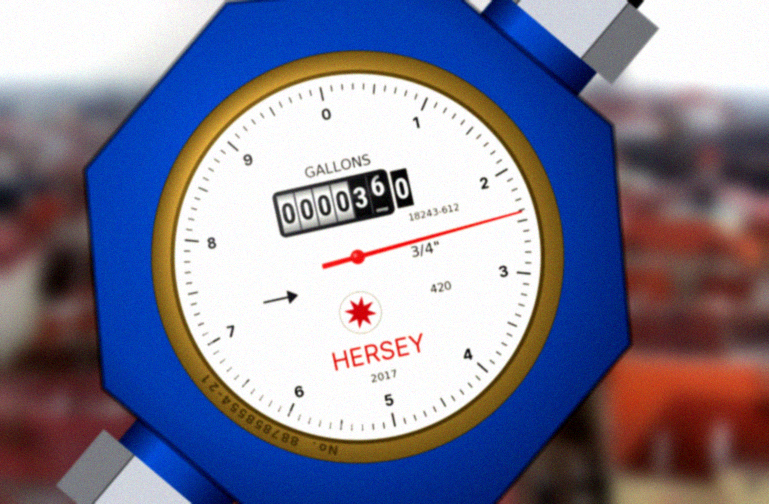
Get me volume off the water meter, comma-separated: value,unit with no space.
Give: 362.4,gal
